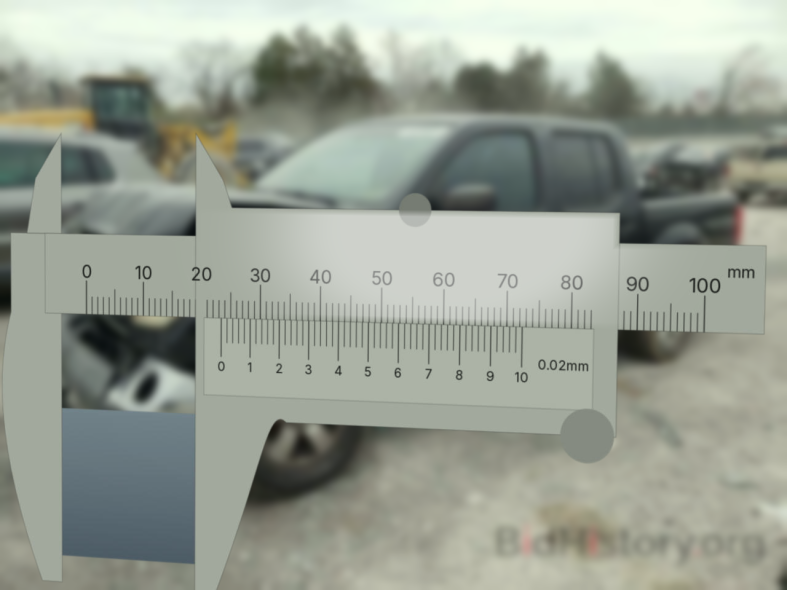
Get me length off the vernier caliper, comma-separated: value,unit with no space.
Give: 23.4,mm
